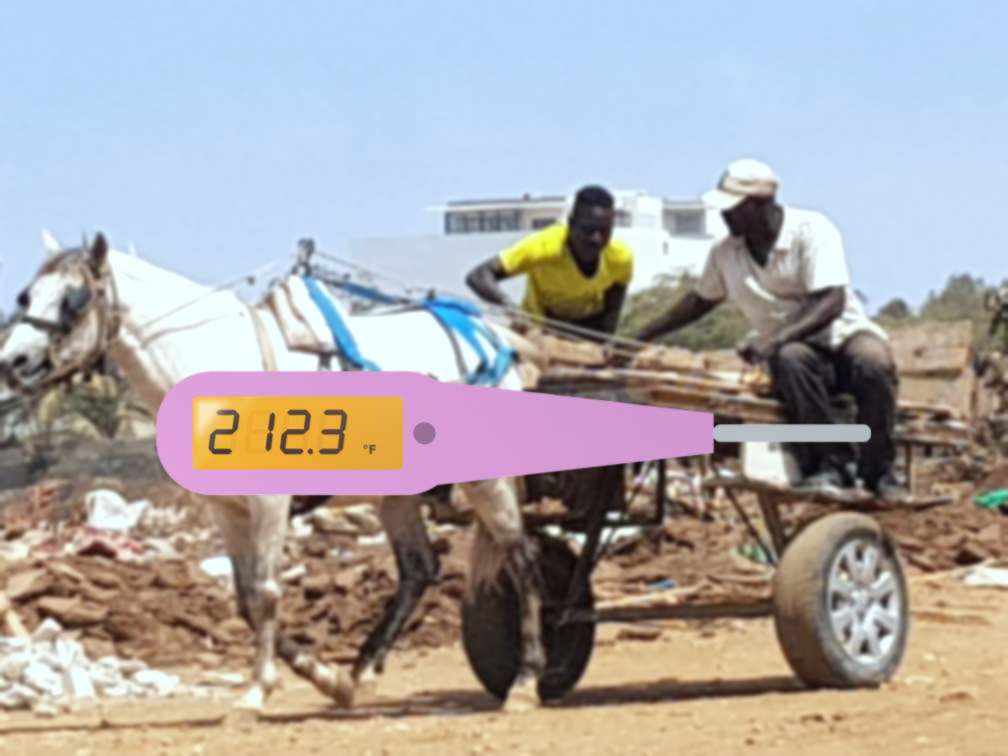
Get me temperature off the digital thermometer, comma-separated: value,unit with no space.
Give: 212.3,°F
